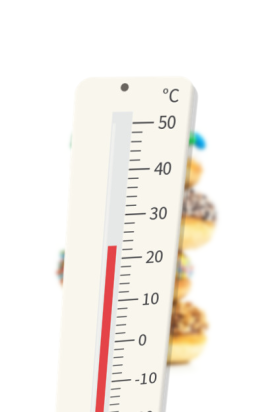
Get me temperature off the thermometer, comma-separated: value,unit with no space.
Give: 23,°C
